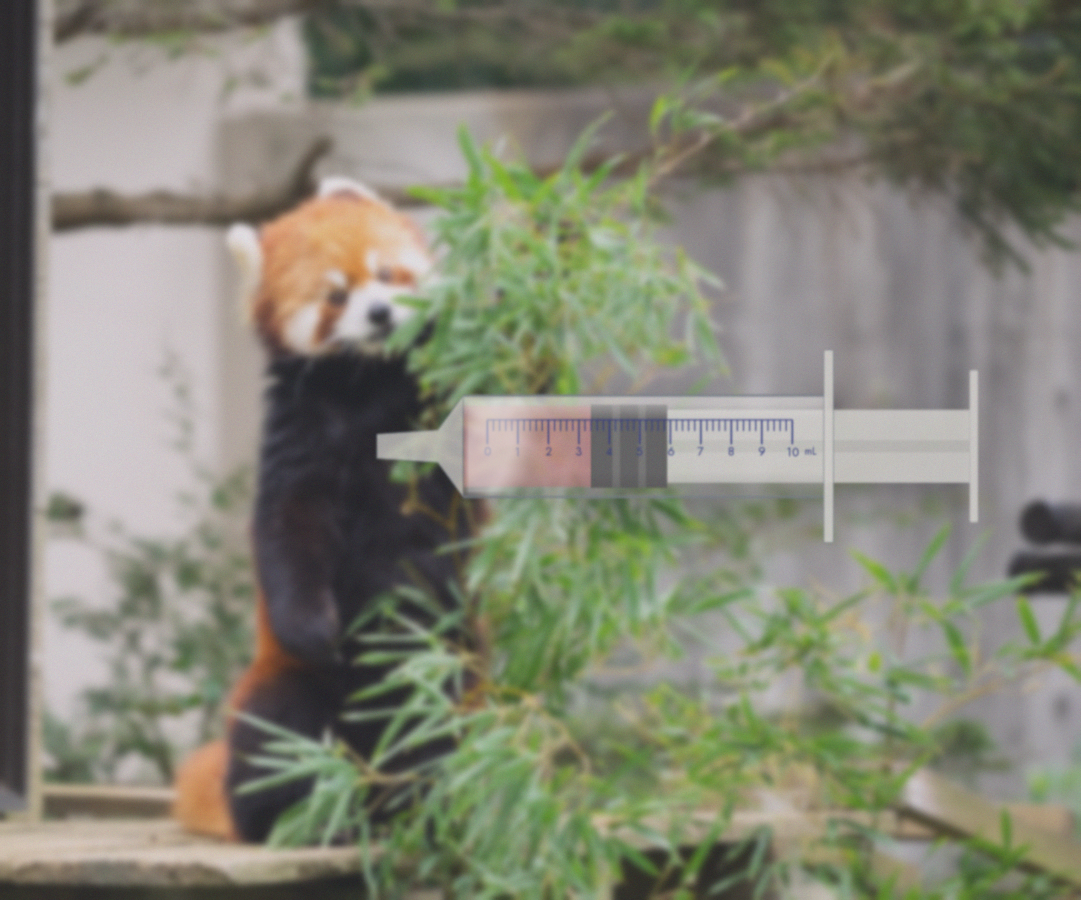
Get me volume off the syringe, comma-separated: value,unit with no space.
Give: 3.4,mL
